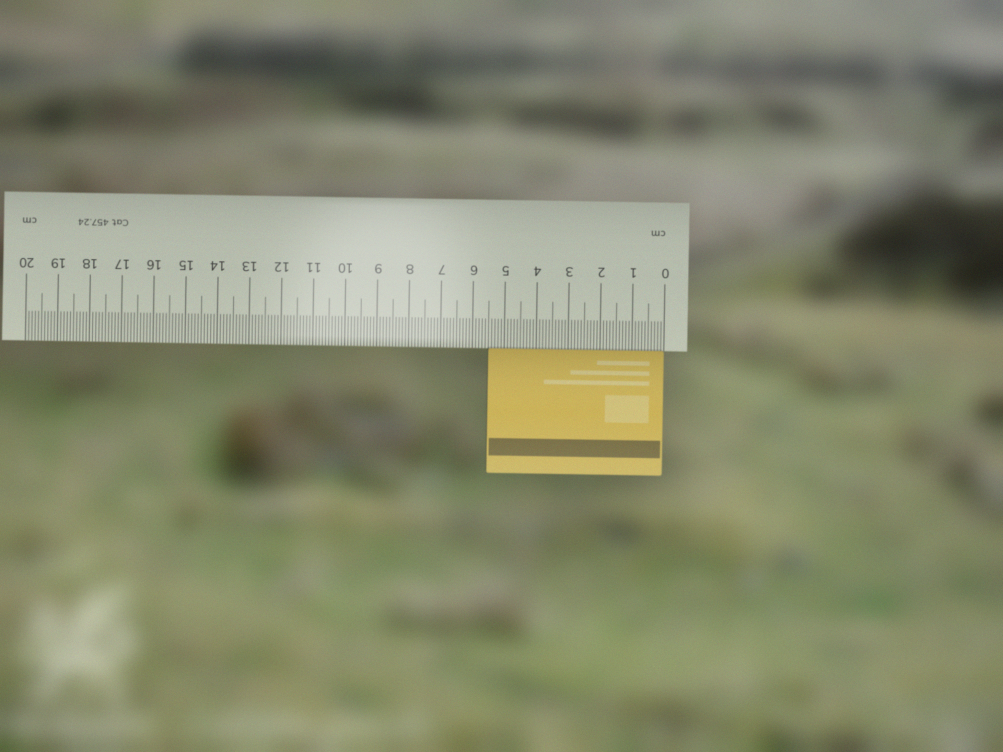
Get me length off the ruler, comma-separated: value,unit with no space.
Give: 5.5,cm
